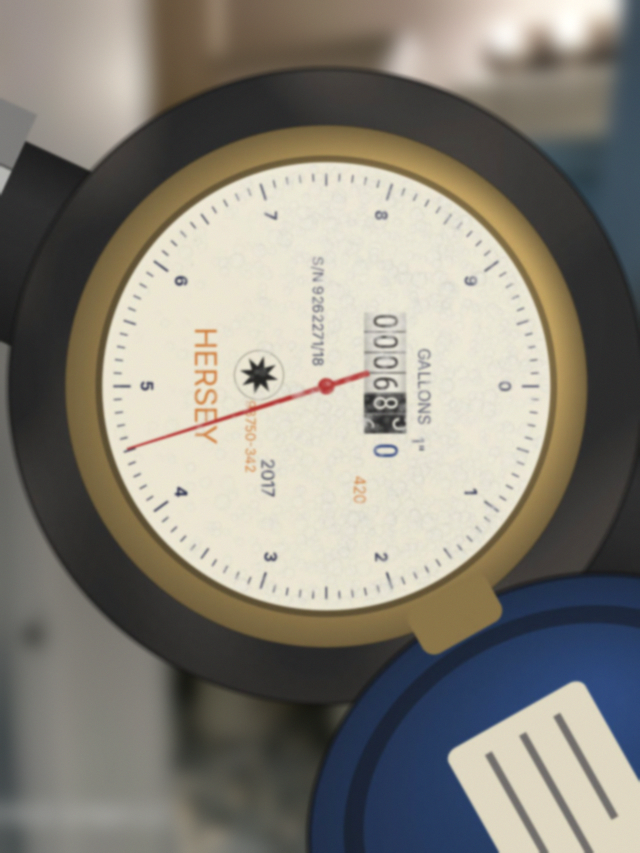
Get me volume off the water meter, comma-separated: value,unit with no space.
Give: 6854.5,gal
